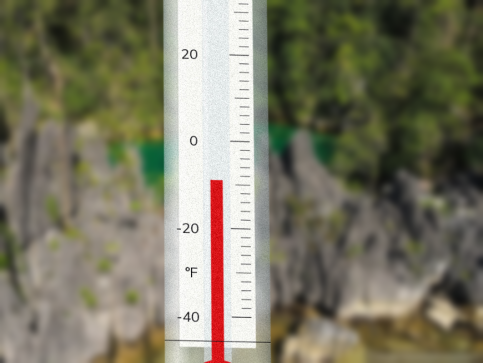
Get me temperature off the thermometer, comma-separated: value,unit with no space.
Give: -9,°F
